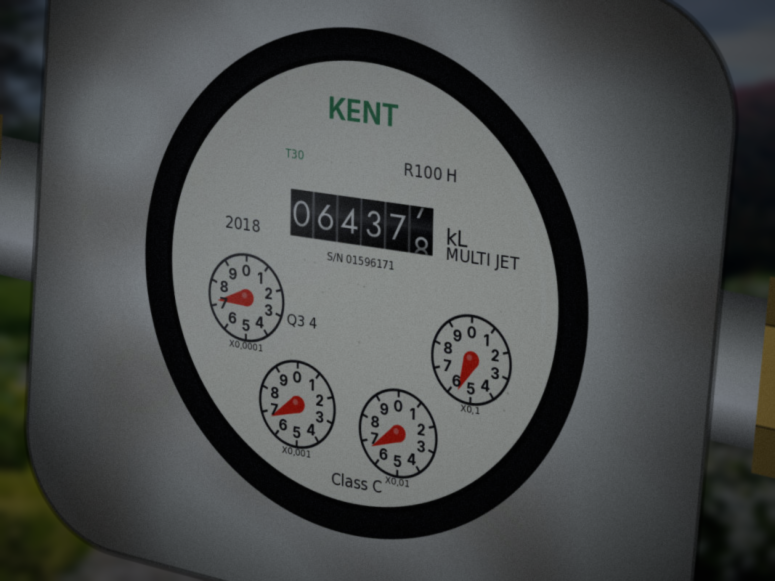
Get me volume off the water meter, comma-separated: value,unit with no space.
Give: 64377.5667,kL
